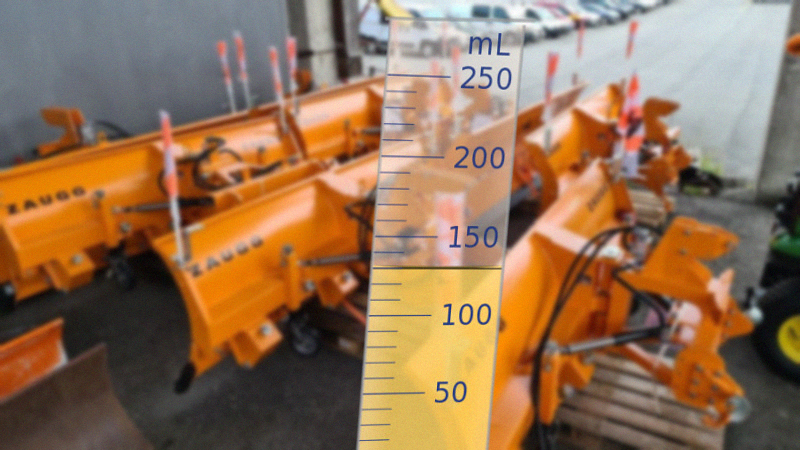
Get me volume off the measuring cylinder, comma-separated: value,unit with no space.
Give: 130,mL
